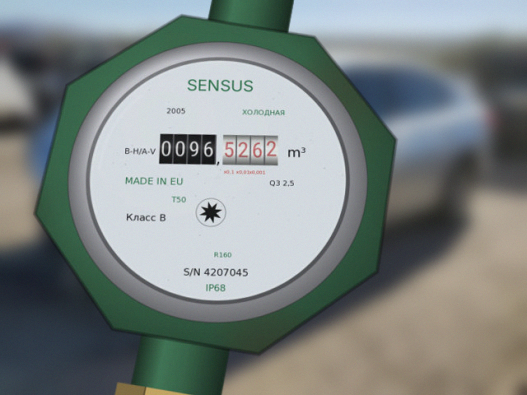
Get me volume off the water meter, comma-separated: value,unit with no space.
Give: 96.5262,m³
